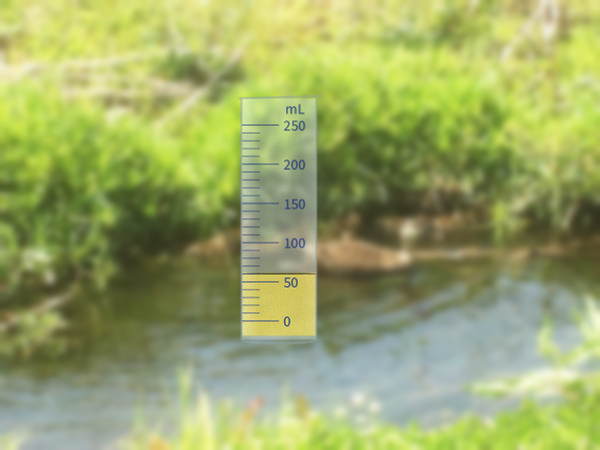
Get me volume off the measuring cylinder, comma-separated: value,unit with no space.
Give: 60,mL
